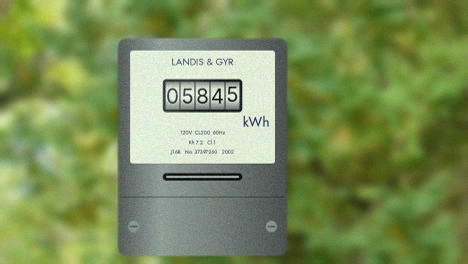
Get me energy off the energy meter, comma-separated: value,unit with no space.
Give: 5845,kWh
